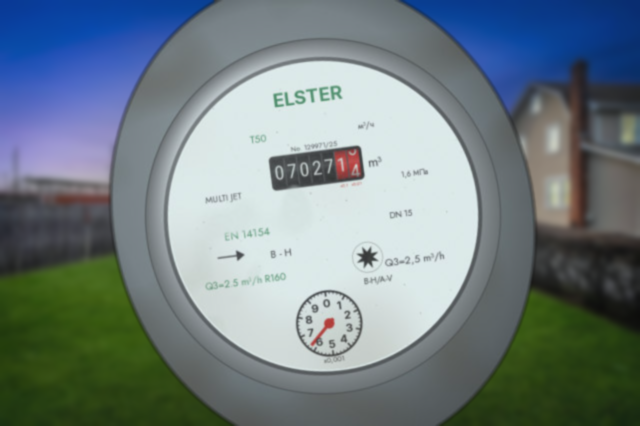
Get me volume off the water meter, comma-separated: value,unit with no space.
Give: 7027.136,m³
